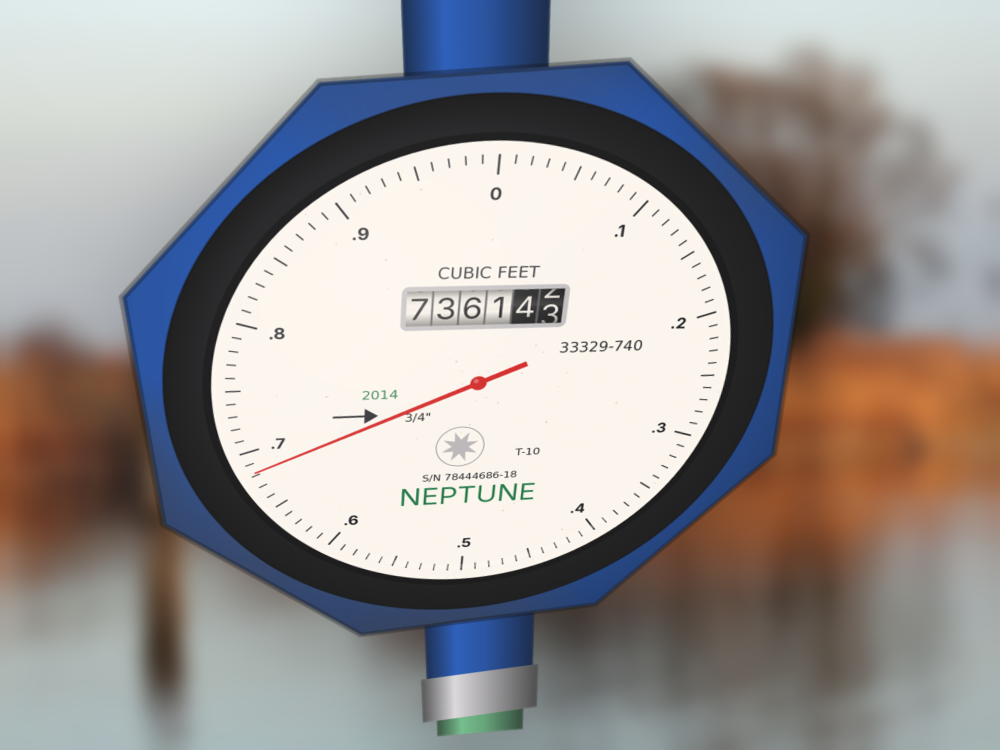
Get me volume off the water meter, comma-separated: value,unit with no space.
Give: 736142.68,ft³
